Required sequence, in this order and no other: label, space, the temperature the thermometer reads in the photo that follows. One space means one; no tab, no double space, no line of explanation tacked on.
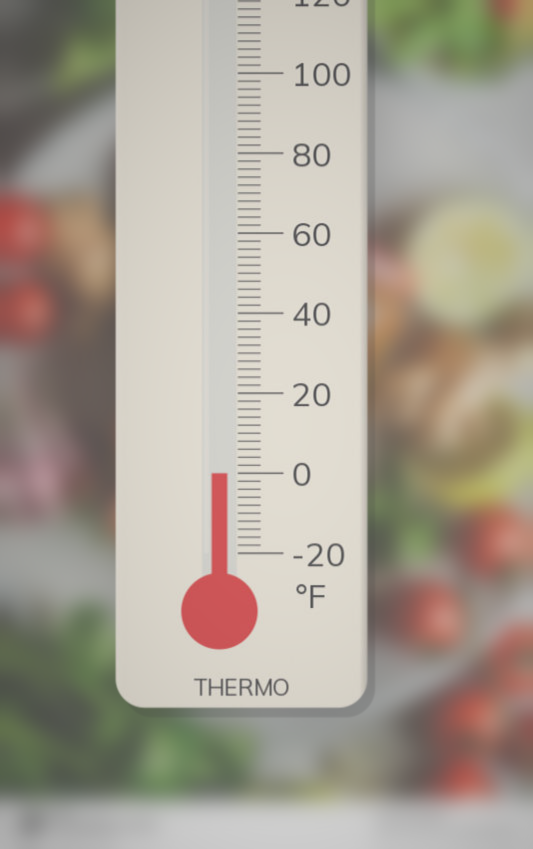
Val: 0 °F
